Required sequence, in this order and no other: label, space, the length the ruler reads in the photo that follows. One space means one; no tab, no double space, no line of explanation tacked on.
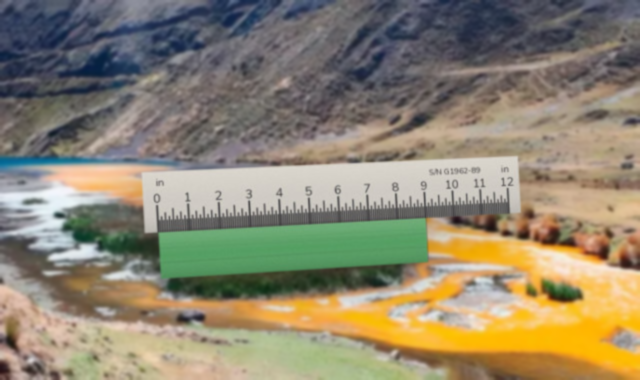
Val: 9 in
